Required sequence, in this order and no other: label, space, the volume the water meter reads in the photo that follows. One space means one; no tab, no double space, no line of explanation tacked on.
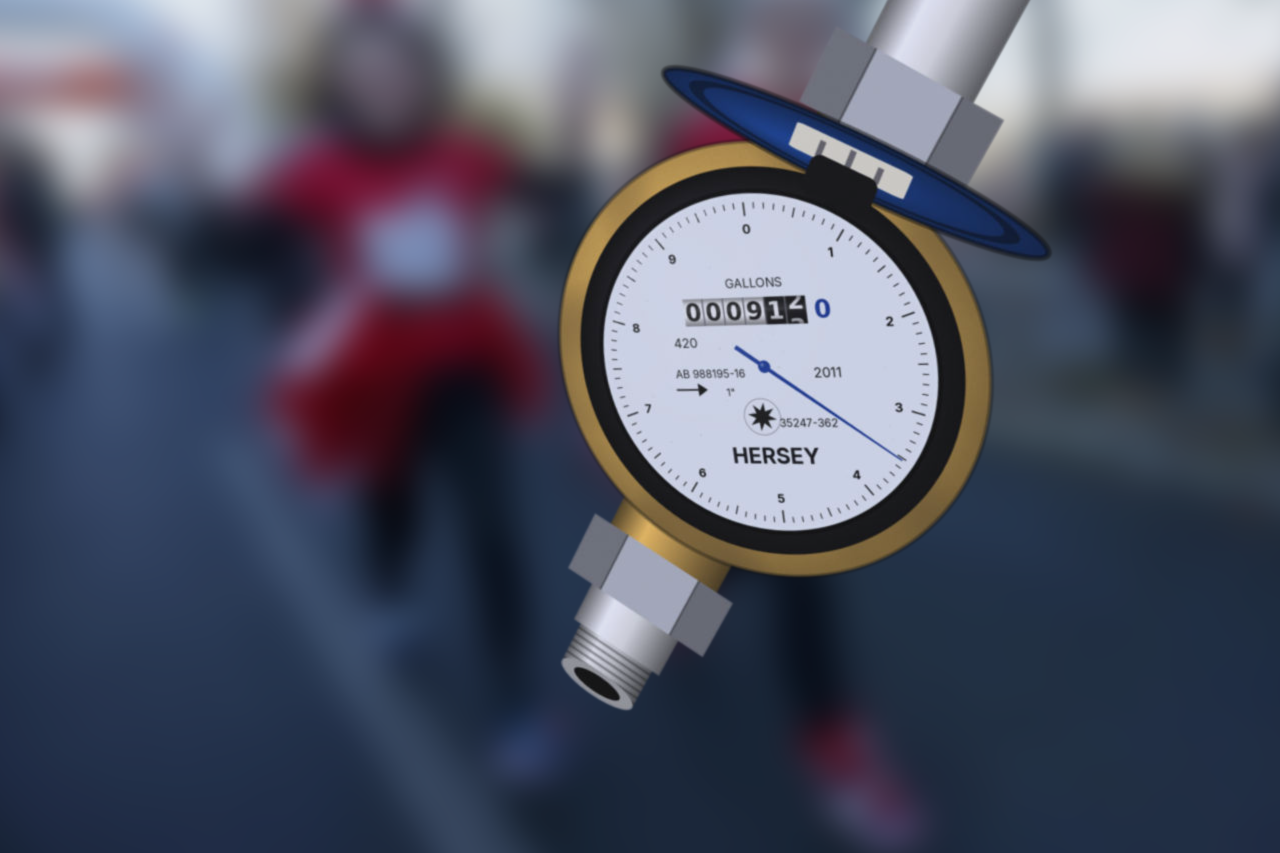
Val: 9123.5 gal
